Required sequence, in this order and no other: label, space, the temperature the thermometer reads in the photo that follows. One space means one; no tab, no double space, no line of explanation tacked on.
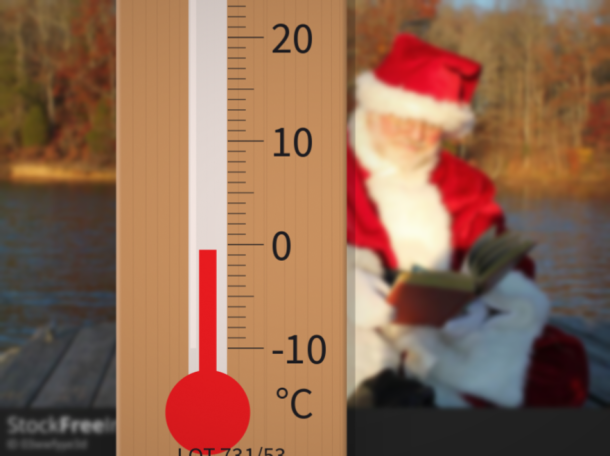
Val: -0.5 °C
